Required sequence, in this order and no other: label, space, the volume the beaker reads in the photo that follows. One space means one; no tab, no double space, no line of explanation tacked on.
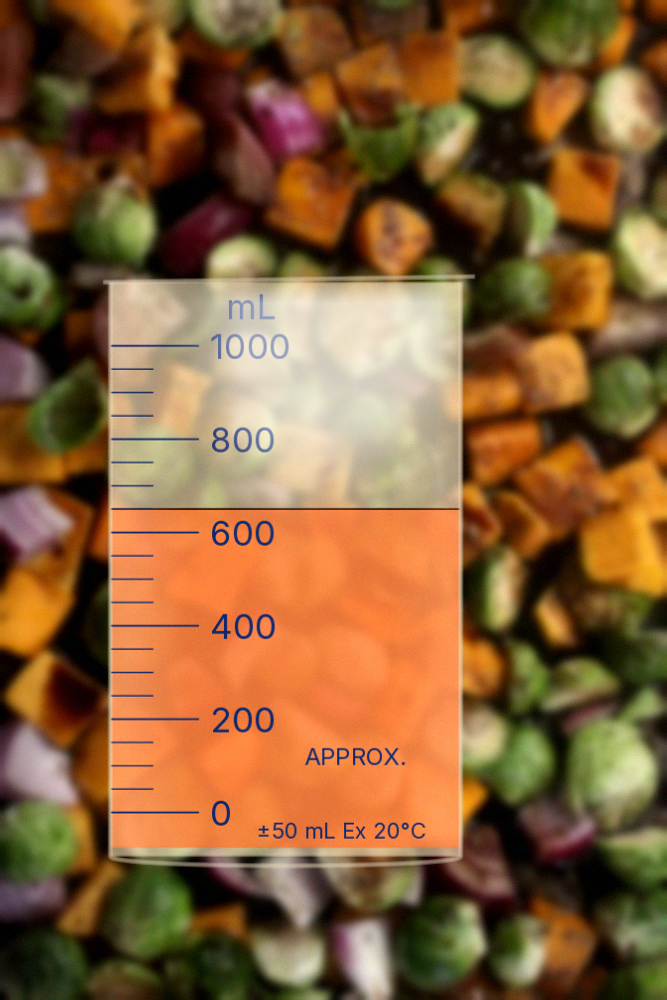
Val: 650 mL
